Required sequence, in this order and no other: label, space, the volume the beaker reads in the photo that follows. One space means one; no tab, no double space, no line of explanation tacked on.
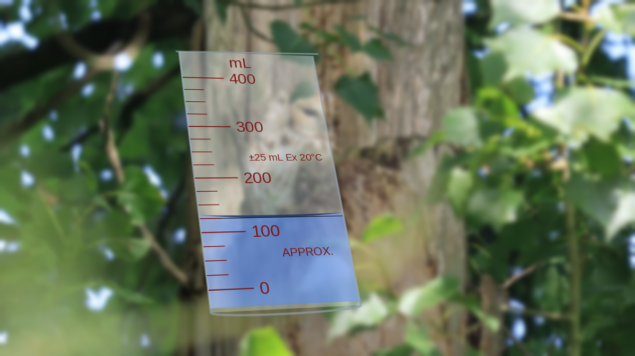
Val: 125 mL
